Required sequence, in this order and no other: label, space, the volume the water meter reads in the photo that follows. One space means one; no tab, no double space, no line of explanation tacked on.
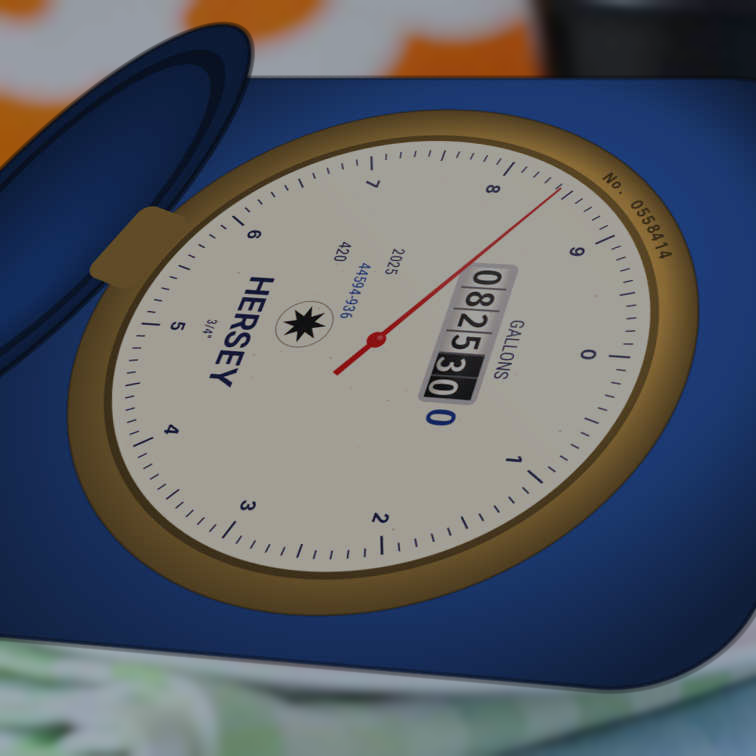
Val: 825298.4 gal
